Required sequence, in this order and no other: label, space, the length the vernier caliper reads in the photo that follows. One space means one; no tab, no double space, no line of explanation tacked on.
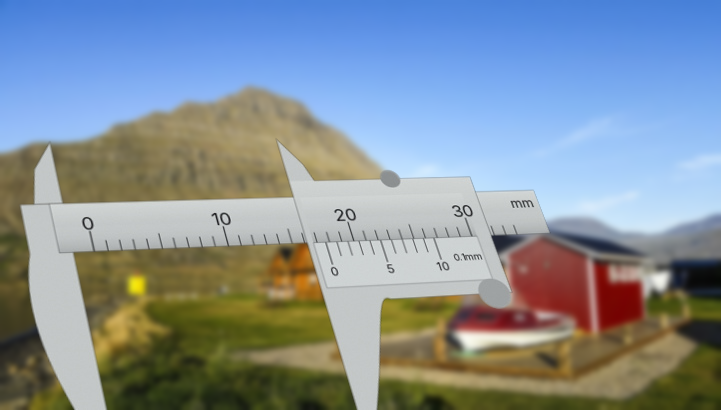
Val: 17.7 mm
